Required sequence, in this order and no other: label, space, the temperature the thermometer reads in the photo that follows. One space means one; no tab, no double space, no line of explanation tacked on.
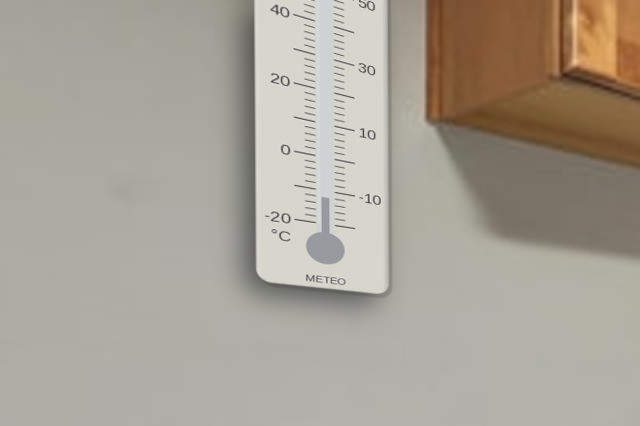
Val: -12 °C
